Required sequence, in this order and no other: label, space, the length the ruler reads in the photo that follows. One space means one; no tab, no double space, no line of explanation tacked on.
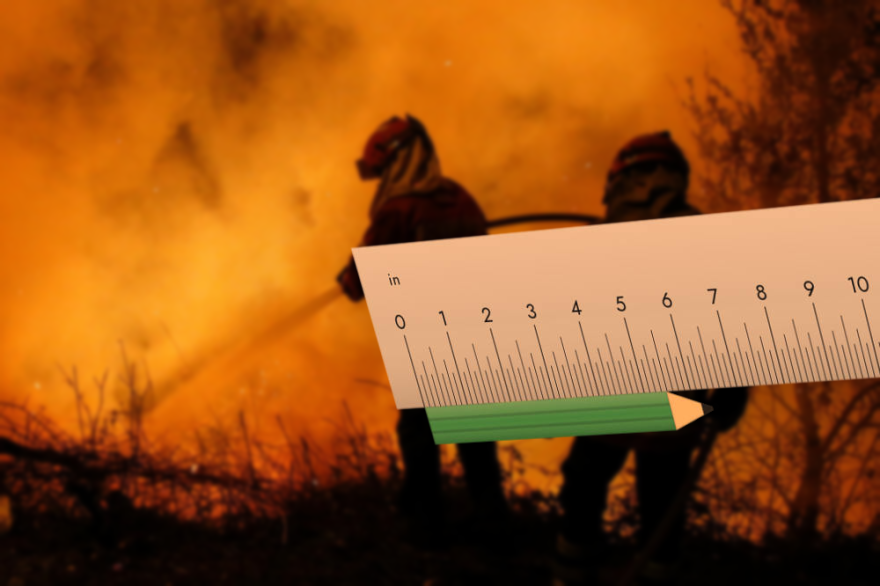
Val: 6.375 in
